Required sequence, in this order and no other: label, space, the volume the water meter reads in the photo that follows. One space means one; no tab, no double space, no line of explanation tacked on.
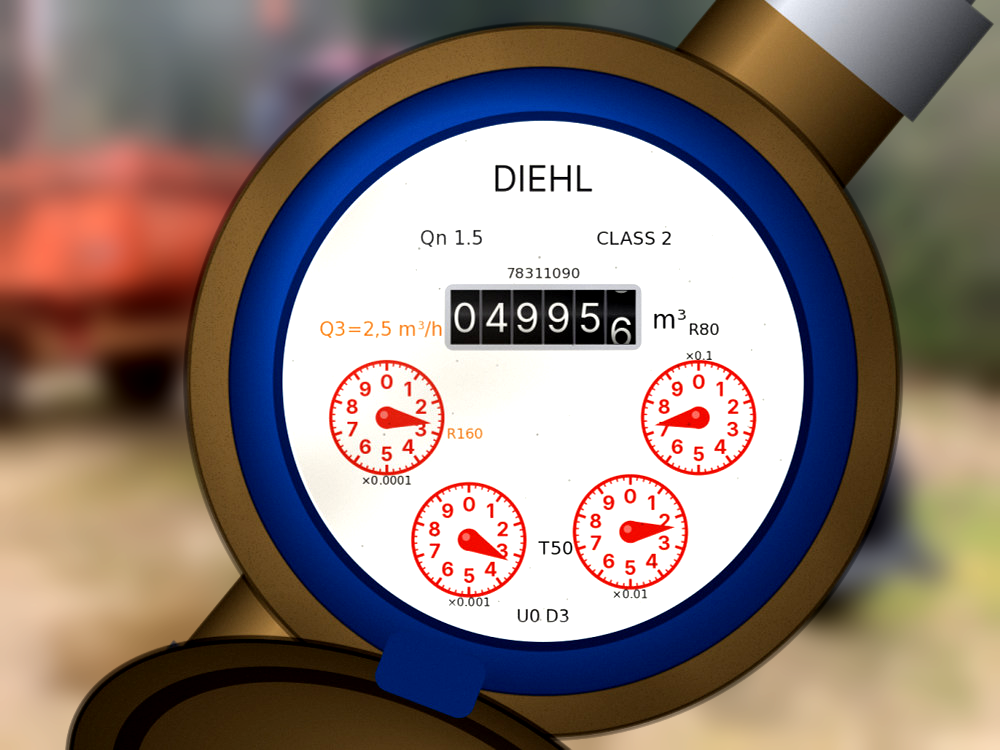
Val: 49955.7232 m³
